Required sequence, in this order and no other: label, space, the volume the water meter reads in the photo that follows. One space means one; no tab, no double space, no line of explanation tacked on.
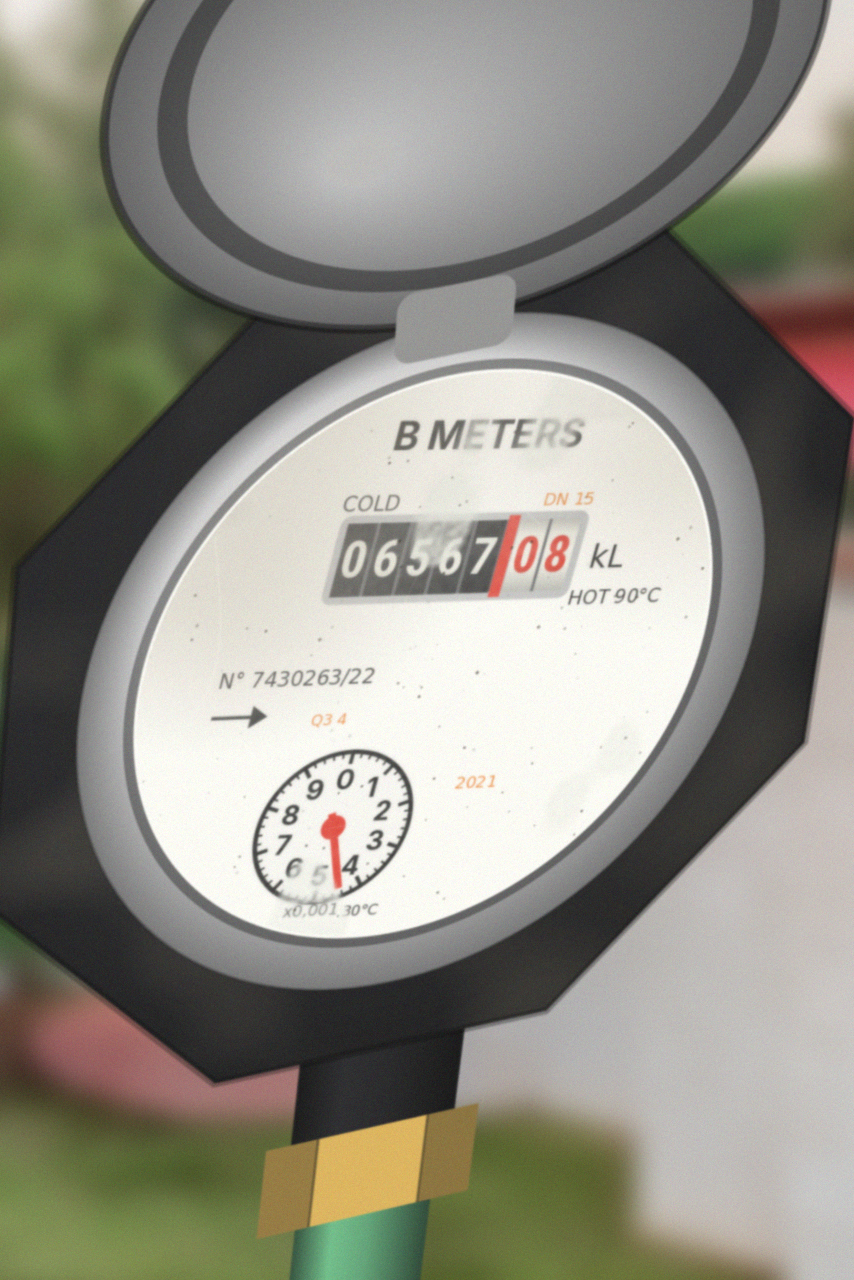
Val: 6567.084 kL
